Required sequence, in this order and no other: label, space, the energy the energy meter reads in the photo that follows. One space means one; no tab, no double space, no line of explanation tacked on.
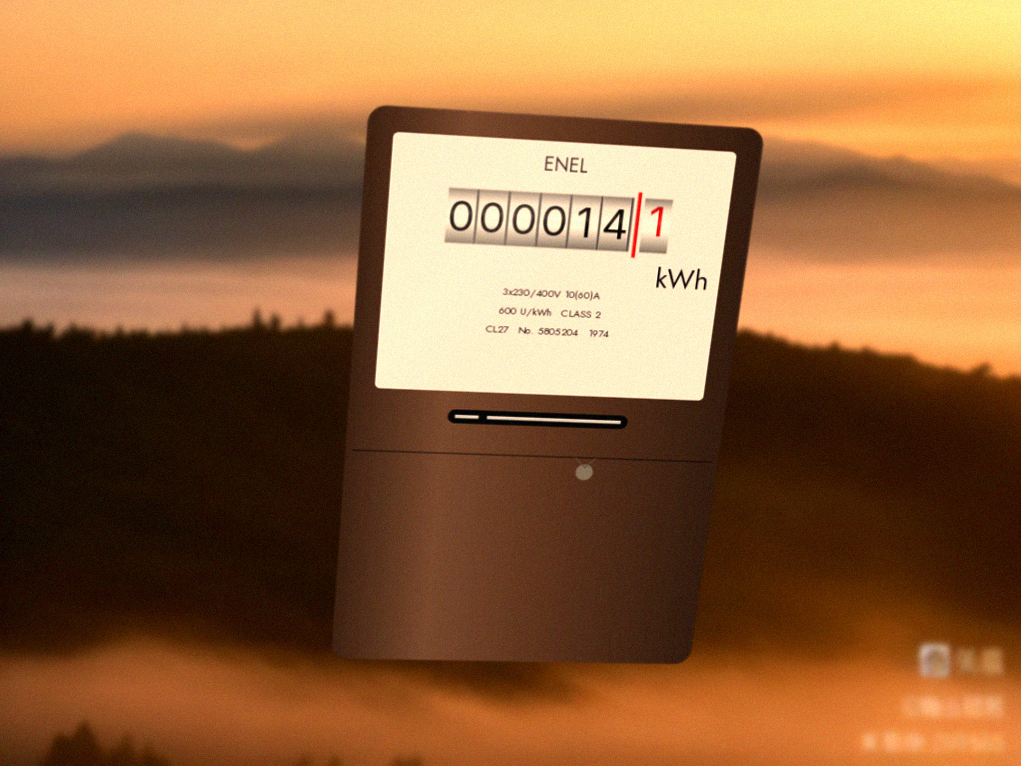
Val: 14.1 kWh
